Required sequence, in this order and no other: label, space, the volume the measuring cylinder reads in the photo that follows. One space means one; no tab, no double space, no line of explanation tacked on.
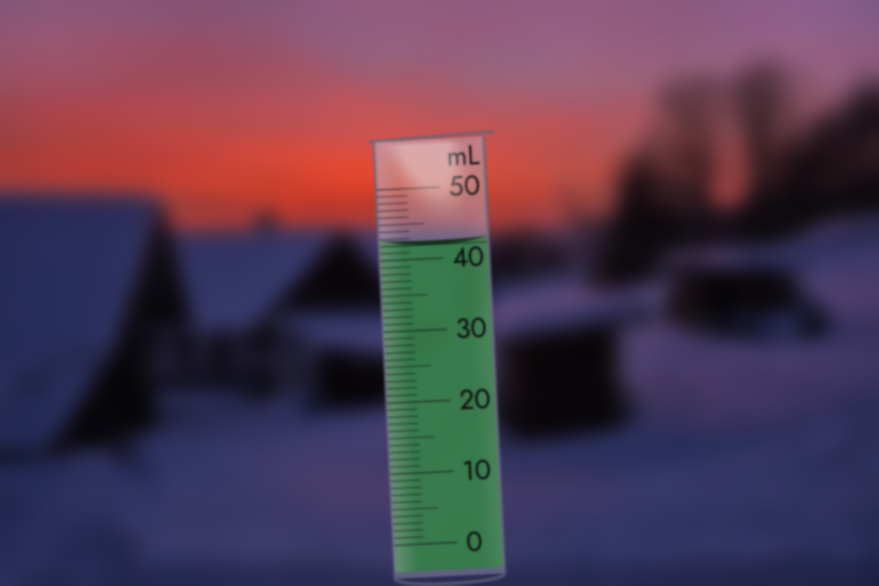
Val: 42 mL
